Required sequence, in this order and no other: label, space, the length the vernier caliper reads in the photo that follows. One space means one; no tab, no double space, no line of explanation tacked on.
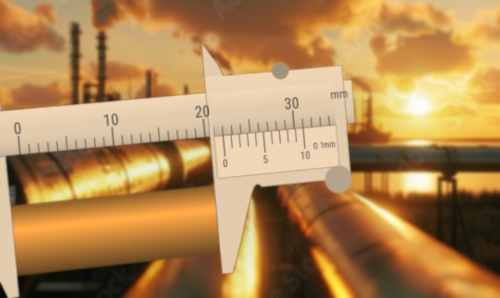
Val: 22.0 mm
